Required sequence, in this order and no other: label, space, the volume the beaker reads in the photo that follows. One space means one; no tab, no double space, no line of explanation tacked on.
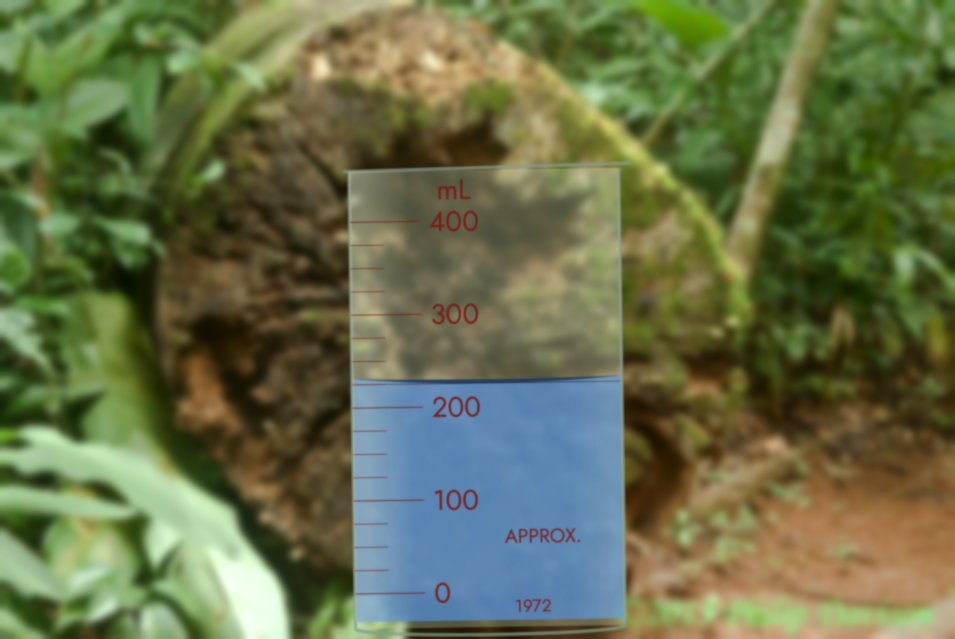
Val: 225 mL
